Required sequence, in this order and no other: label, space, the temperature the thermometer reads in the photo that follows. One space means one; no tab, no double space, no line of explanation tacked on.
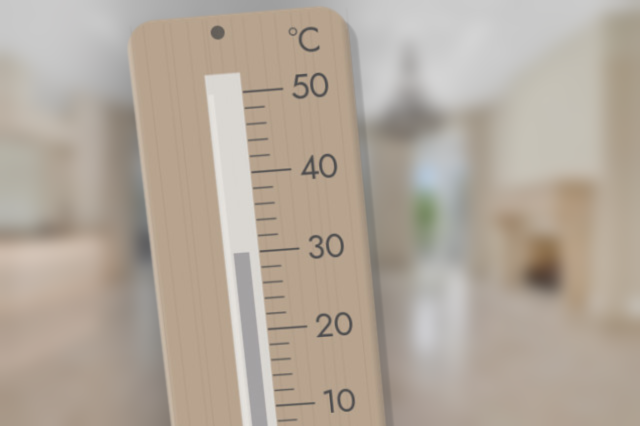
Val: 30 °C
